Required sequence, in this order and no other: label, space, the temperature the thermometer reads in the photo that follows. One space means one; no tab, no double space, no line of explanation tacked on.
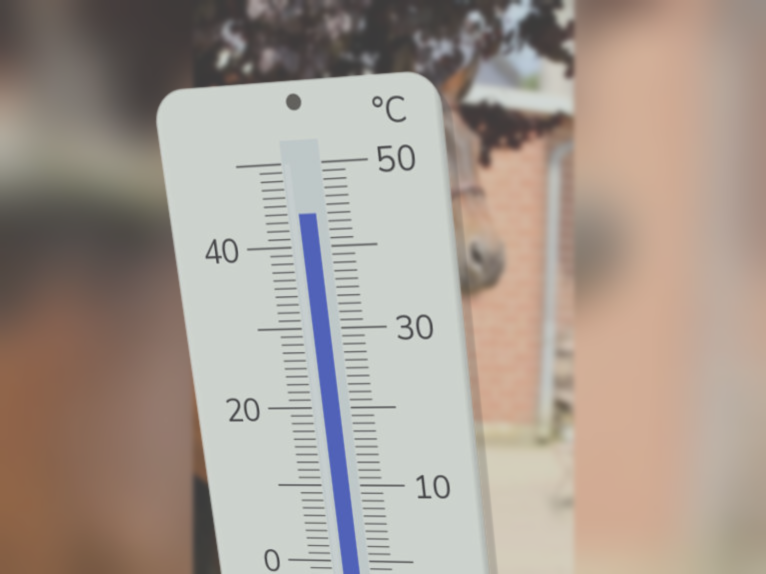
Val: 44 °C
